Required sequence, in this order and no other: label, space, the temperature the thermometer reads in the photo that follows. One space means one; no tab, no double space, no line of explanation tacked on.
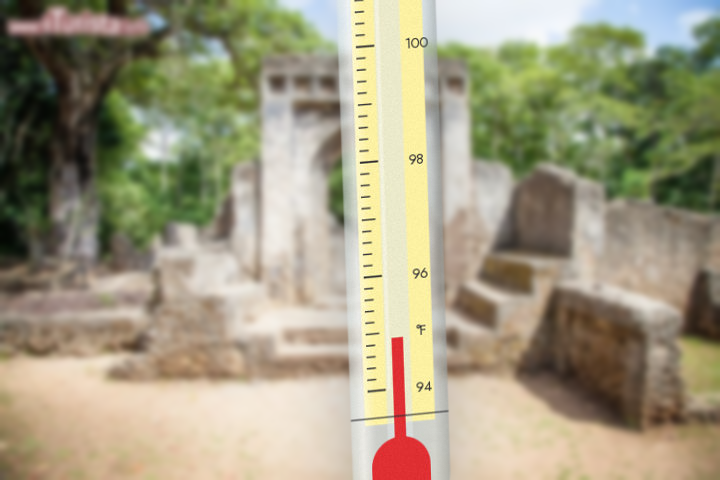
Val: 94.9 °F
